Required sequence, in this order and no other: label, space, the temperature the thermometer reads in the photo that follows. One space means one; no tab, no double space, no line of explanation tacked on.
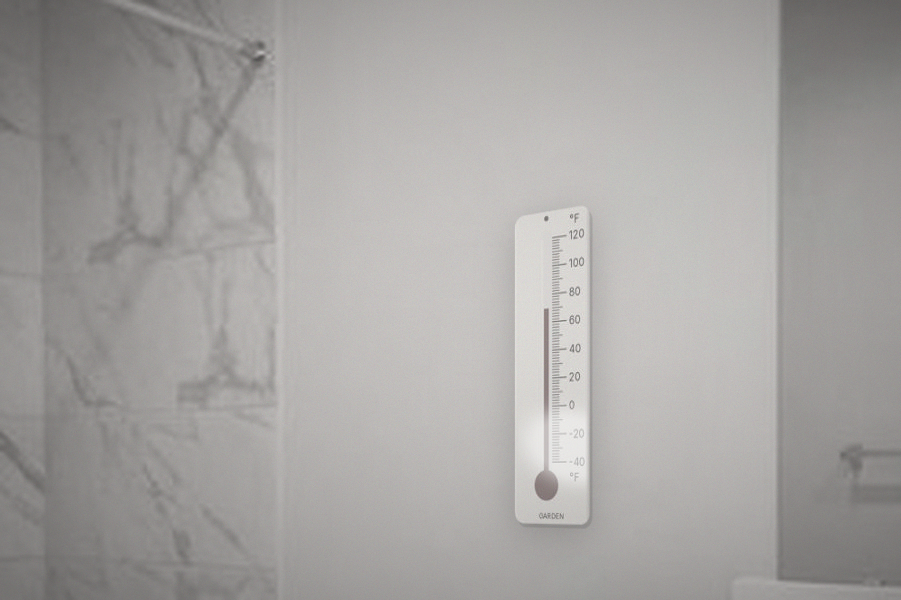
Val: 70 °F
